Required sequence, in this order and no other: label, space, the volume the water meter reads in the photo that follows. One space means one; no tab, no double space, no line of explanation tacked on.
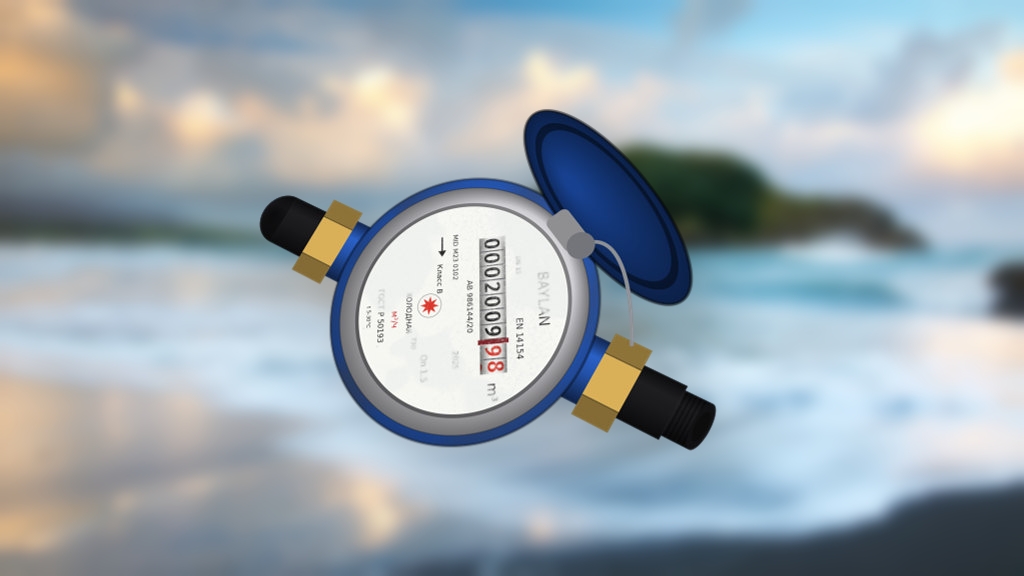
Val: 2009.98 m³
